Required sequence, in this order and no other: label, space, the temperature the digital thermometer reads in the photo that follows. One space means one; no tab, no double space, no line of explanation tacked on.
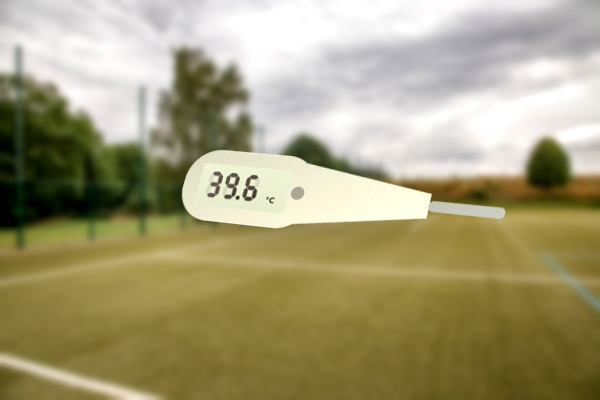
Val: 39.6 °C
